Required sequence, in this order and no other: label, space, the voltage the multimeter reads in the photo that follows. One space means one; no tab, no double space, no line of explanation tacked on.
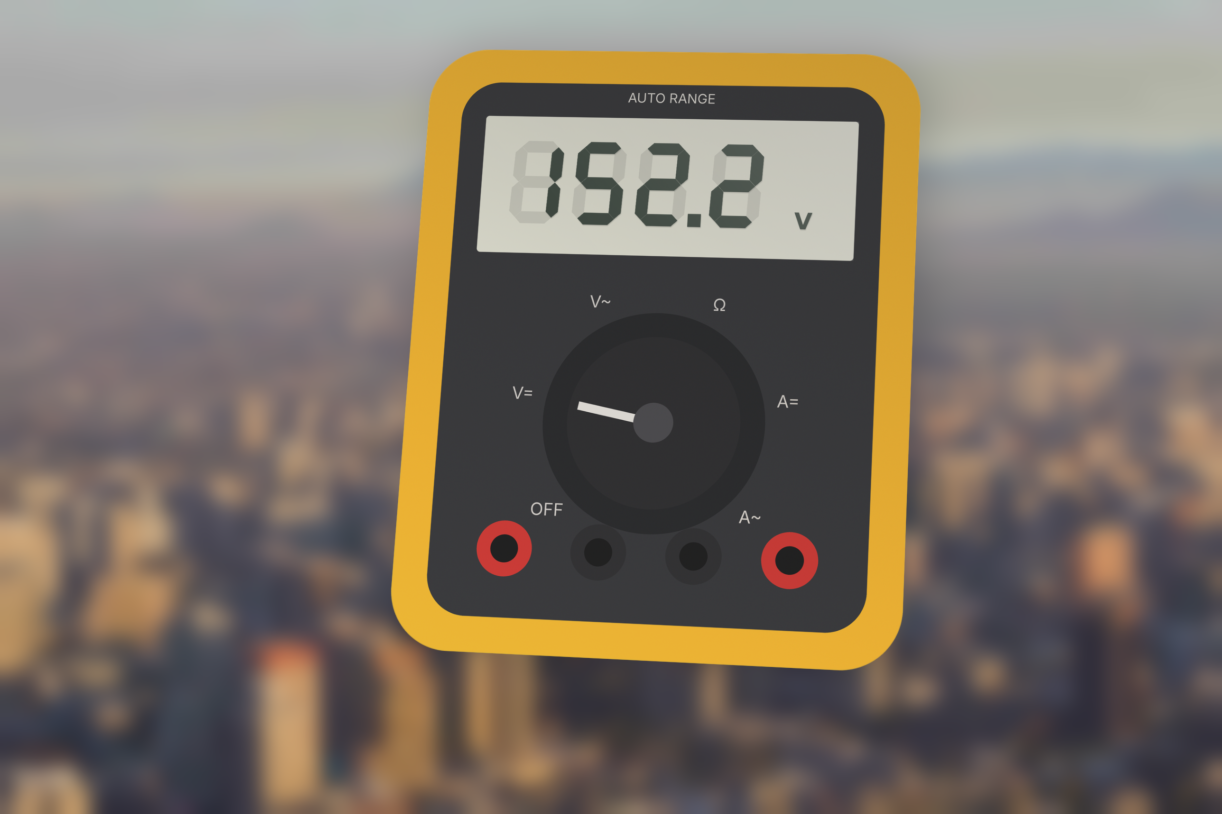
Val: 152.2 V
